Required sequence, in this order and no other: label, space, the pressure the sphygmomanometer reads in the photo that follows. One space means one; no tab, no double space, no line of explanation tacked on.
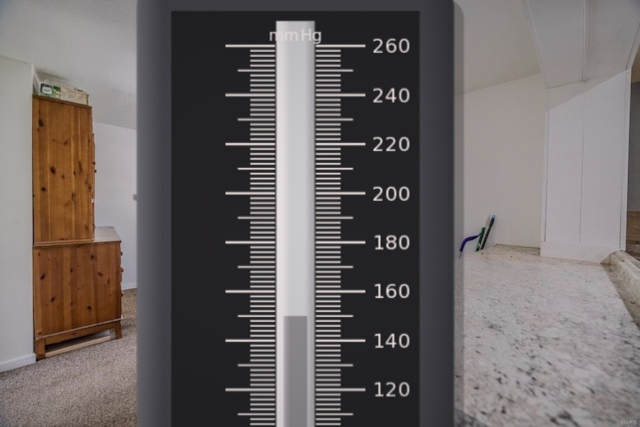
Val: 150 mmHg
